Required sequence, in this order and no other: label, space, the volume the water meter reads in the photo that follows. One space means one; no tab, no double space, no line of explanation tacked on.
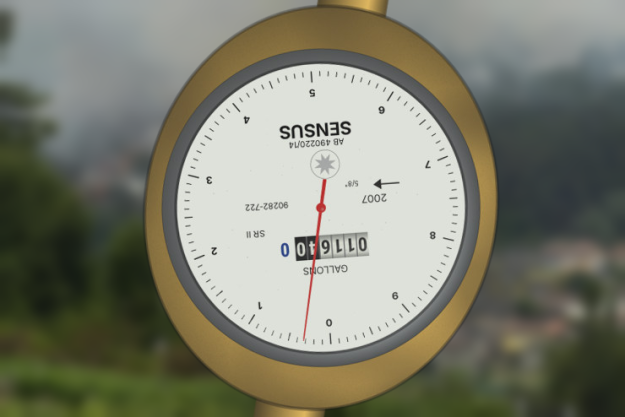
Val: 116400.3 gal
